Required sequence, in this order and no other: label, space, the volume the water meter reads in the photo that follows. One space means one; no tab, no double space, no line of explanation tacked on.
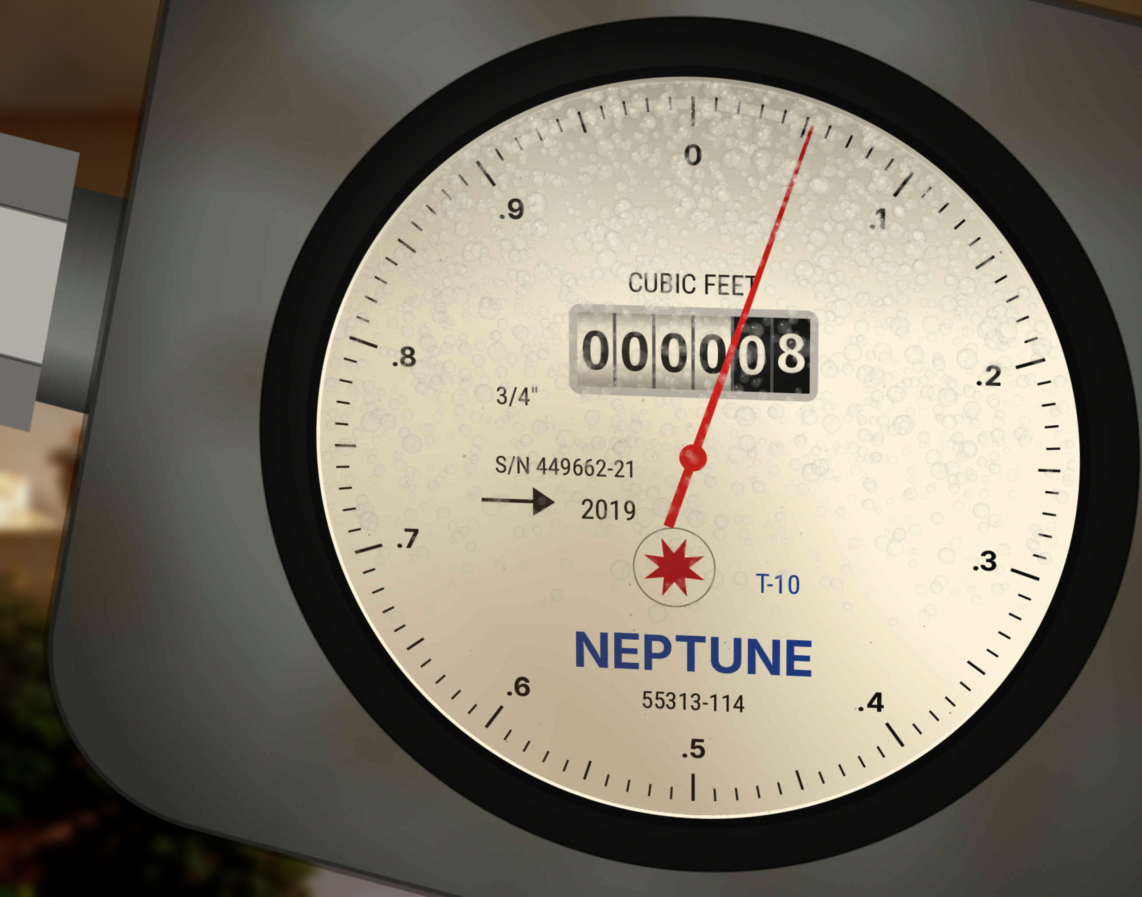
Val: 8.05 ft³
